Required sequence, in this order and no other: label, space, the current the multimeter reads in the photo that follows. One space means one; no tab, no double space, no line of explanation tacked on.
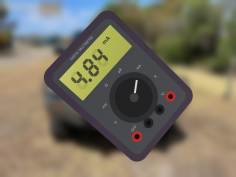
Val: 4.84 mA
